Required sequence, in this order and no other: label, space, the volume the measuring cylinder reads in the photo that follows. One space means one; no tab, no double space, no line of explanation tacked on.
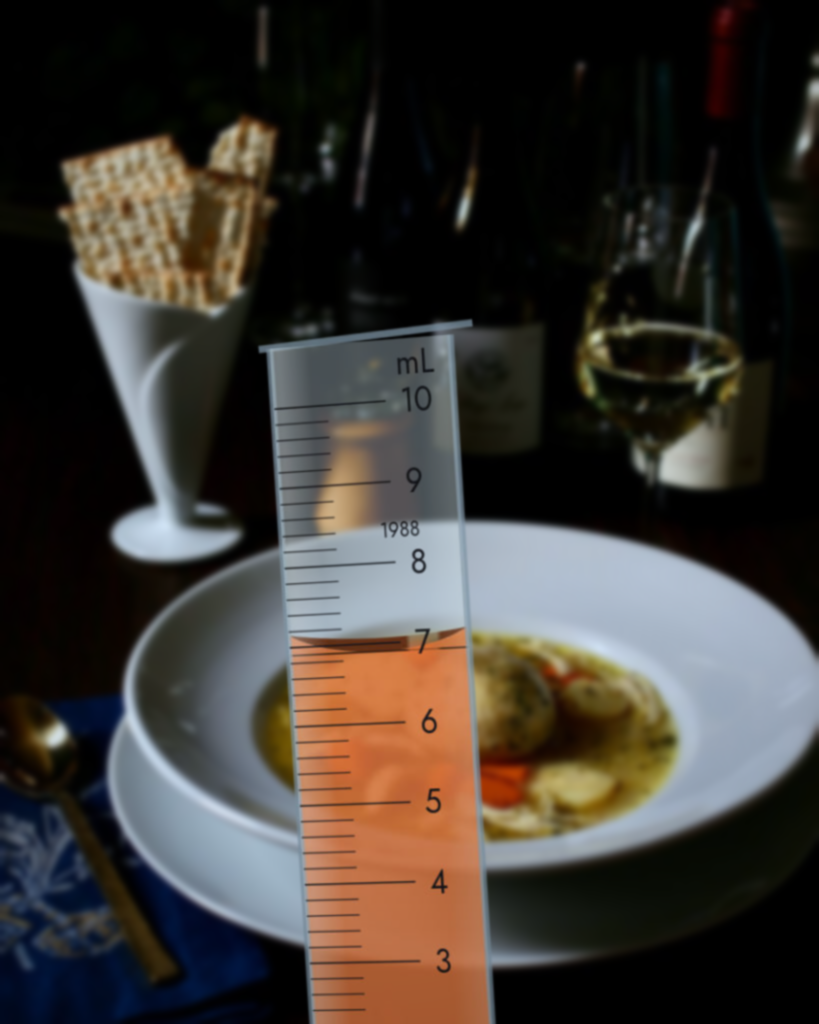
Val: 6.9 mL
